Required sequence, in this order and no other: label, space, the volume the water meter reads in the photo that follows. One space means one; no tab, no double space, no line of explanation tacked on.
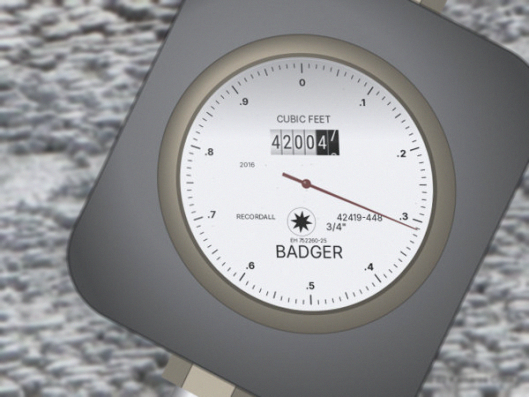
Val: 420047.31 ft³
